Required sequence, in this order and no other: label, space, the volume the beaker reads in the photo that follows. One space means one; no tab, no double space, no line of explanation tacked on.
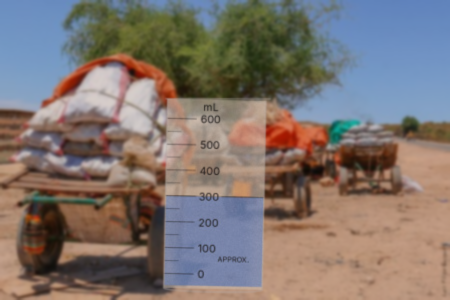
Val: 300 mL
